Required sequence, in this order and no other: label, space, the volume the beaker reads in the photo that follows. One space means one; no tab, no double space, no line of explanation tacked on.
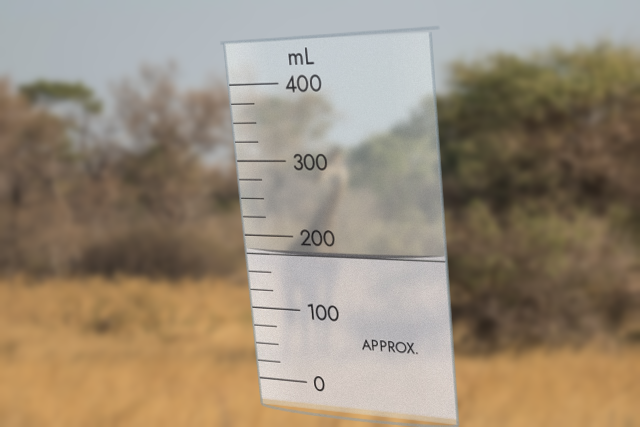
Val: 175 mL
